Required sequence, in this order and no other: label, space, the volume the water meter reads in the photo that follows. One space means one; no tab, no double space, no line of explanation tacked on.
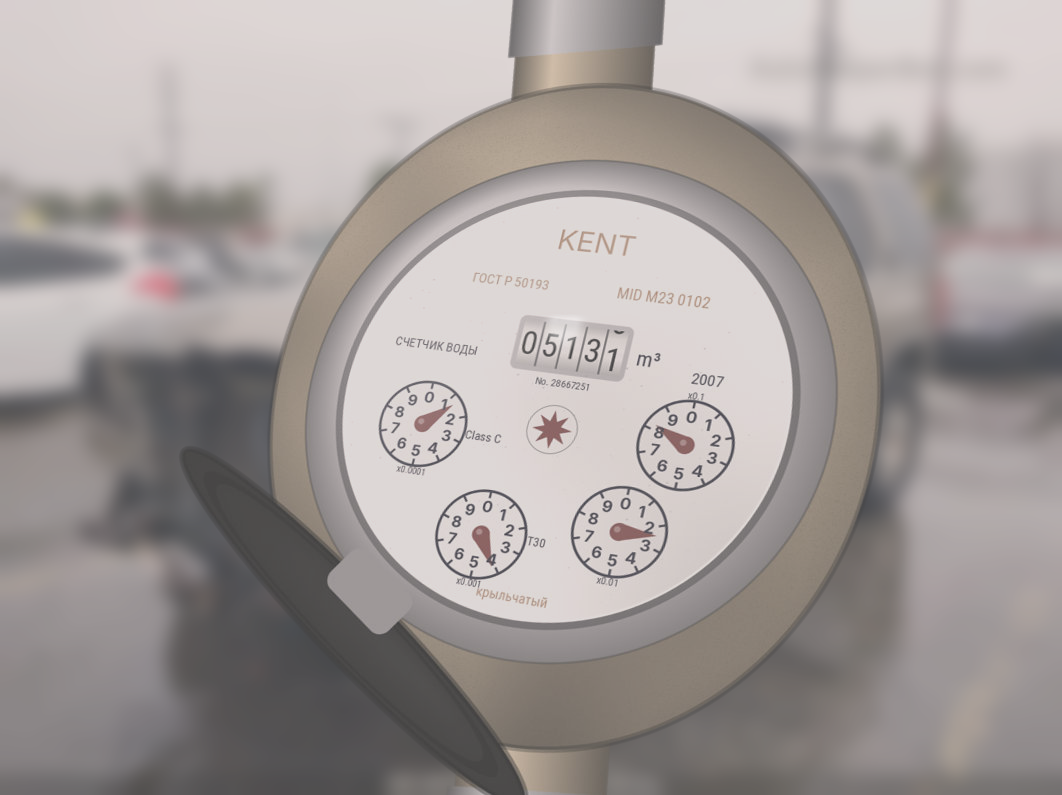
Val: 5130.8241 m³
